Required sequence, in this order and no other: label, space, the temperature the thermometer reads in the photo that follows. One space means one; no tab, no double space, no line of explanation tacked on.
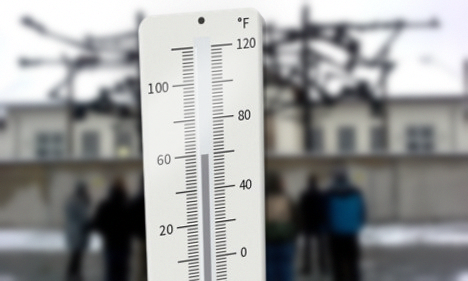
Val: 60 °F
